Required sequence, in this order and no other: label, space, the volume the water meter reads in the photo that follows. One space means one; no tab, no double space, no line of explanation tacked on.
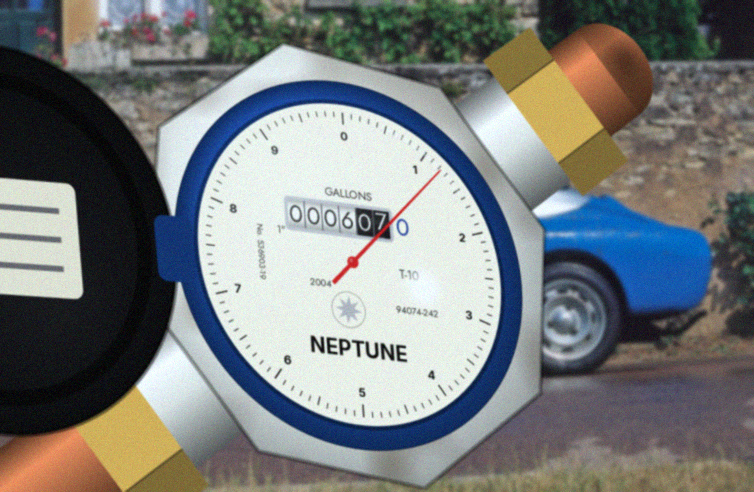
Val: 6071.2 gal
